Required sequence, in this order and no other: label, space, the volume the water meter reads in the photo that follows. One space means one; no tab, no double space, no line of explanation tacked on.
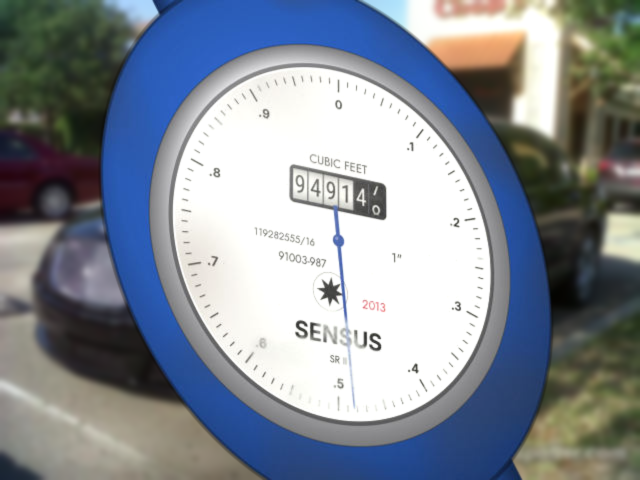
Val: 949147.48 ft³
